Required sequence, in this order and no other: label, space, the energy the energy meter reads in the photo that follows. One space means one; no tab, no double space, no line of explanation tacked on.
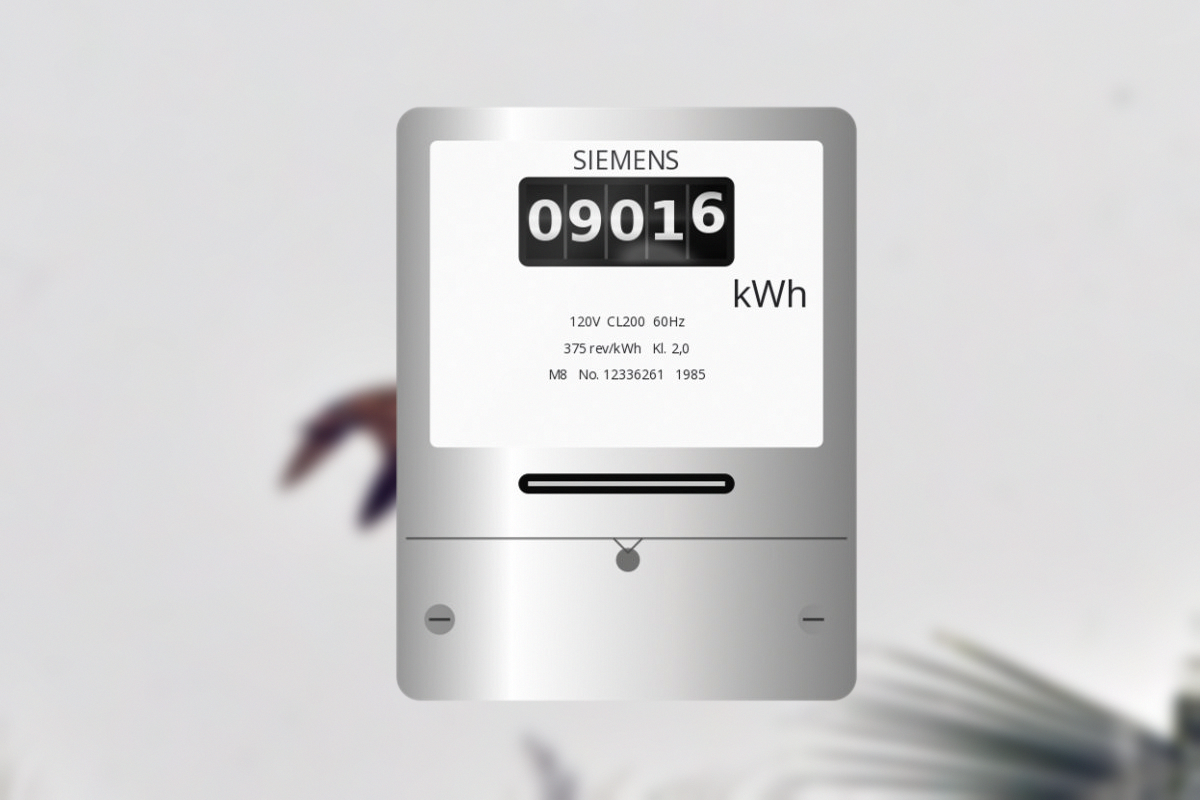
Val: 9016 kWh
